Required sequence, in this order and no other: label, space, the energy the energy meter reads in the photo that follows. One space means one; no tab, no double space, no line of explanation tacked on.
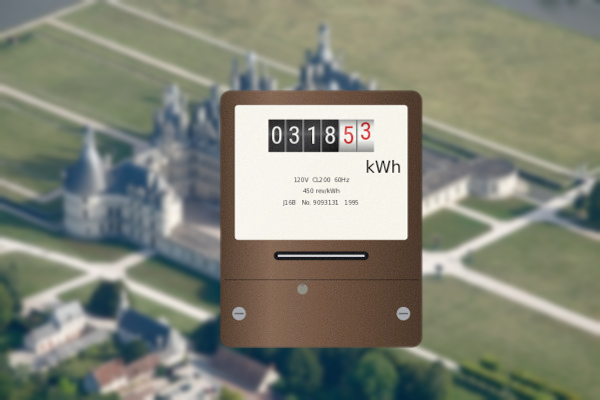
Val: 318.53 kWh
